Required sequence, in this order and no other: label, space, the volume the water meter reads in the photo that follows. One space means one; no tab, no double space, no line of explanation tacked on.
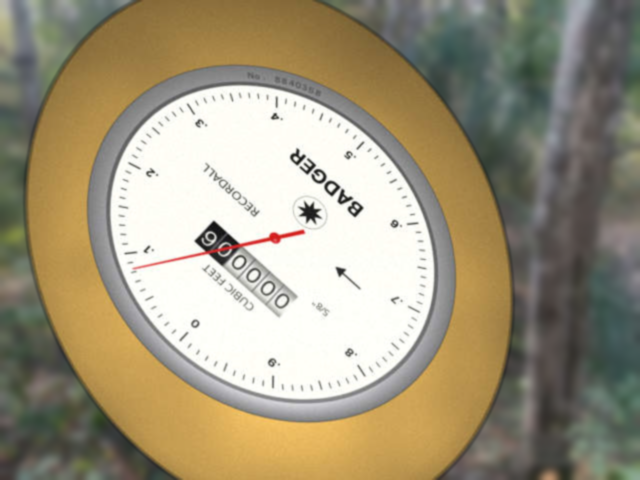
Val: 6.08 ft³
